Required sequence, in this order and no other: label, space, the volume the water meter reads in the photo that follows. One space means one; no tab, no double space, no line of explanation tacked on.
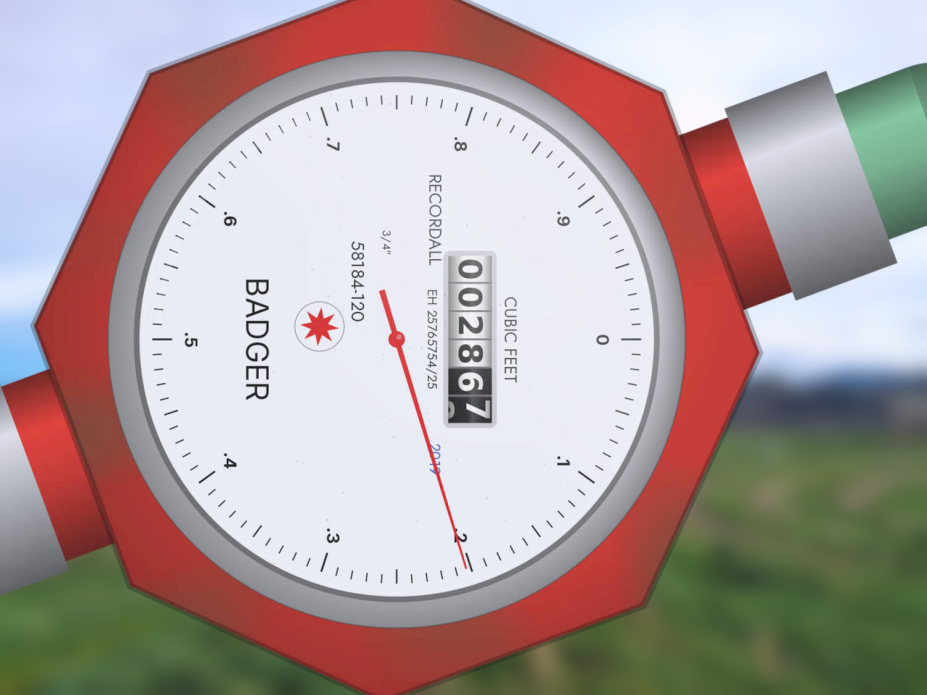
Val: 2867.20 ft³
